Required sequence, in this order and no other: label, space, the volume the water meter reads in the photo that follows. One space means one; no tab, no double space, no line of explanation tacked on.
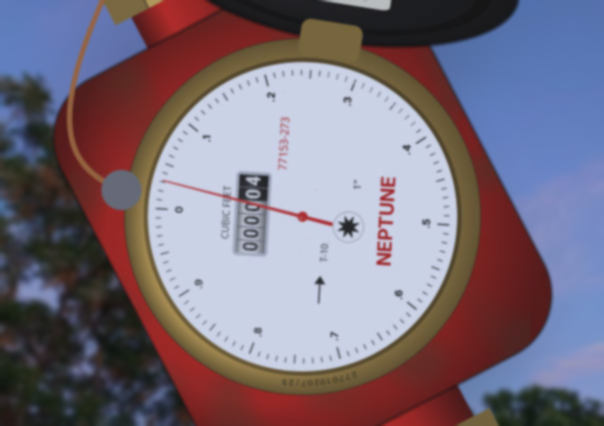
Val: 4.03 ft³
